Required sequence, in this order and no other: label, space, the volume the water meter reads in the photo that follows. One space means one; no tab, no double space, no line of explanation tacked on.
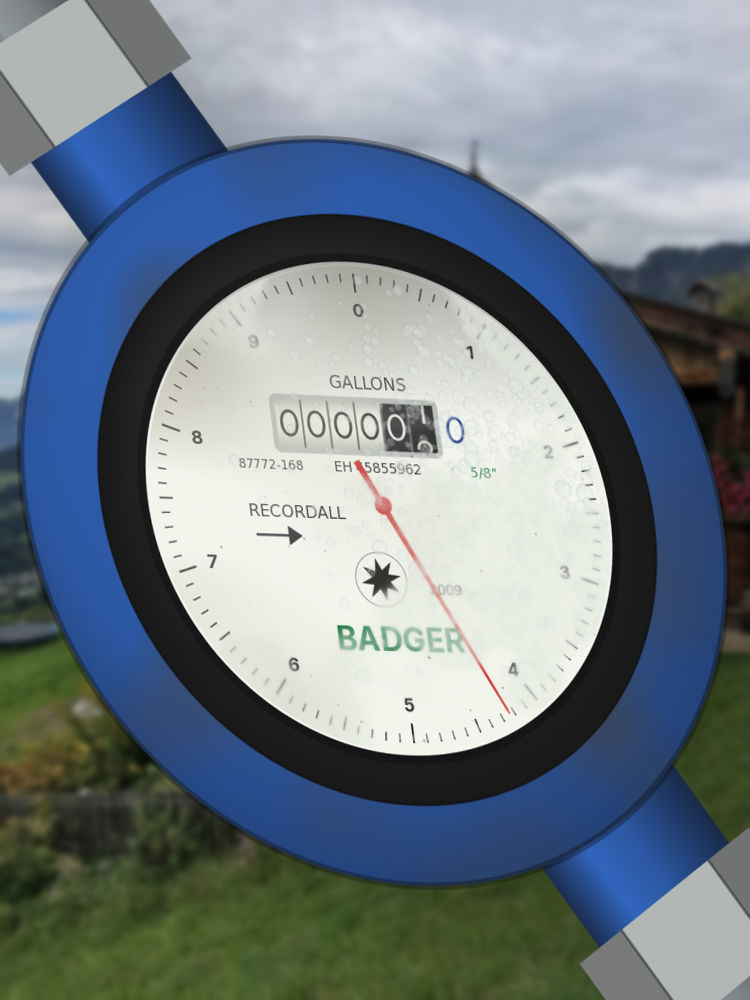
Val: 14.2 gal
